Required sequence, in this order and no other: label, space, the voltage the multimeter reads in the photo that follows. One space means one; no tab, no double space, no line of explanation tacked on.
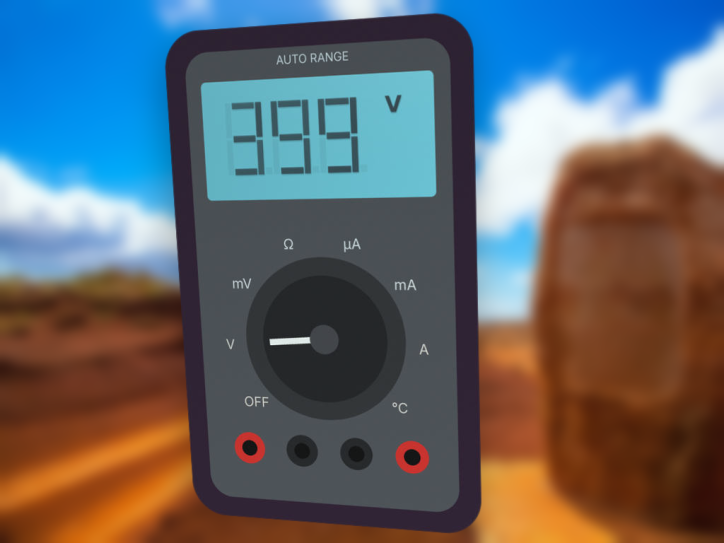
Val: 399 V
